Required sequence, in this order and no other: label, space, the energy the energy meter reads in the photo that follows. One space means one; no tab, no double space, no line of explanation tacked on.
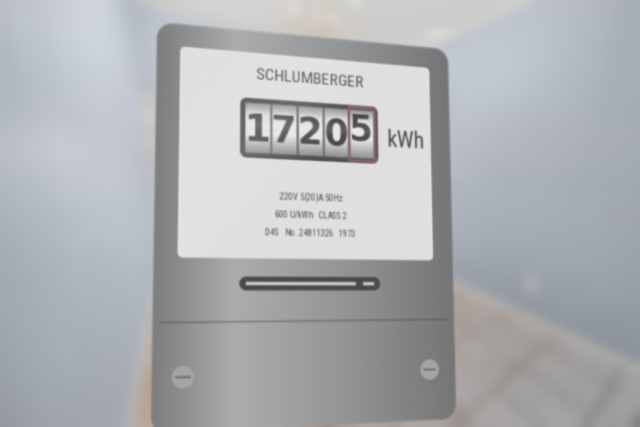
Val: 1720.5 kWh
